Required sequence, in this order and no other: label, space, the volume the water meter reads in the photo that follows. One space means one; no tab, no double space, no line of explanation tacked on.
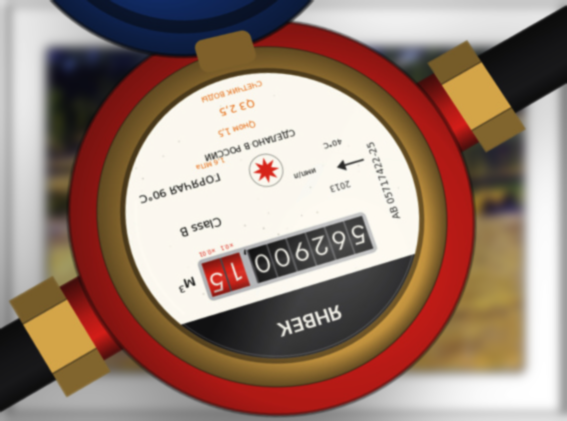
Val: 562900.15 m³
